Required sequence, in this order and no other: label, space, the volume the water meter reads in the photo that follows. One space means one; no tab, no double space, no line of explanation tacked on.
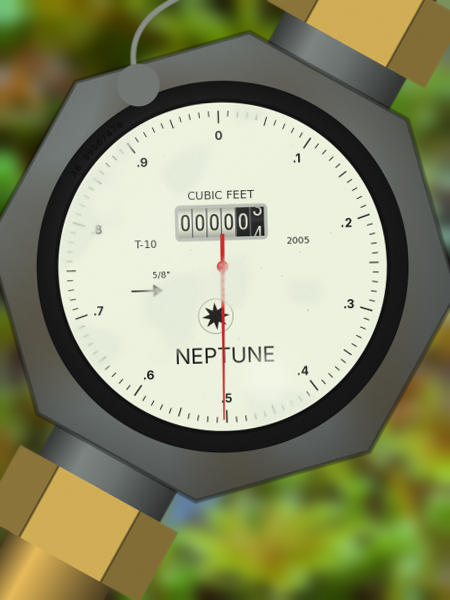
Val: 3.50 ft³
